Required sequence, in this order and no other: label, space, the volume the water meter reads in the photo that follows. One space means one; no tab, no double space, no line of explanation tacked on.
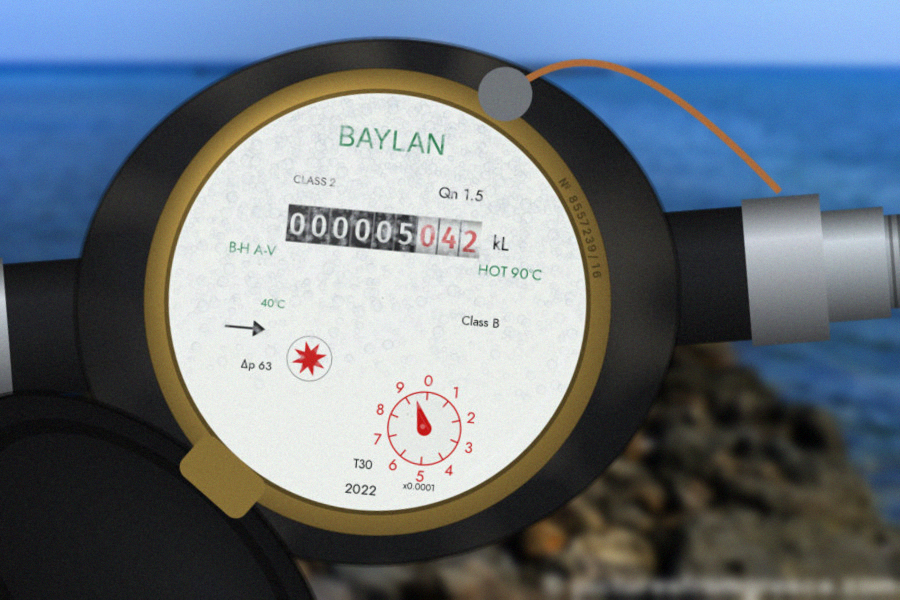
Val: 5.0419 kL
